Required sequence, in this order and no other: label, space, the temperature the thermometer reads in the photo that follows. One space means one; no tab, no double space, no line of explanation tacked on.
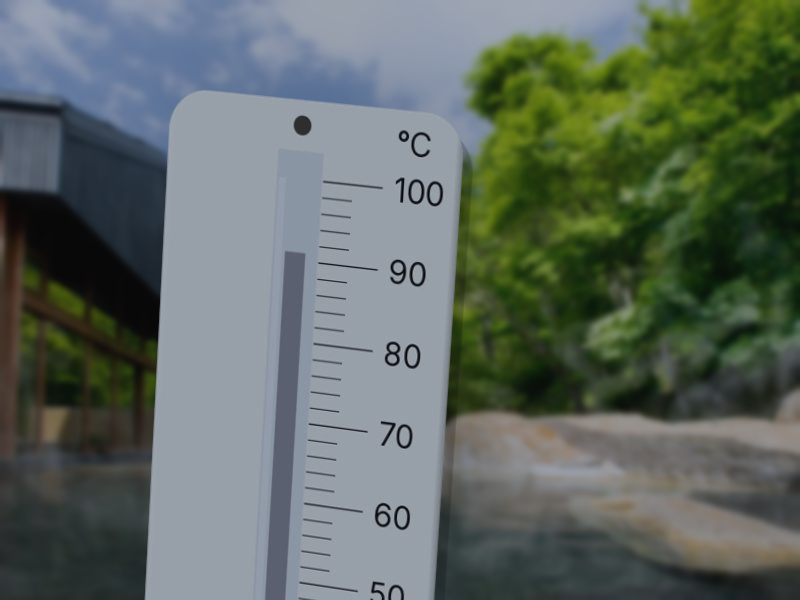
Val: 91 °C
